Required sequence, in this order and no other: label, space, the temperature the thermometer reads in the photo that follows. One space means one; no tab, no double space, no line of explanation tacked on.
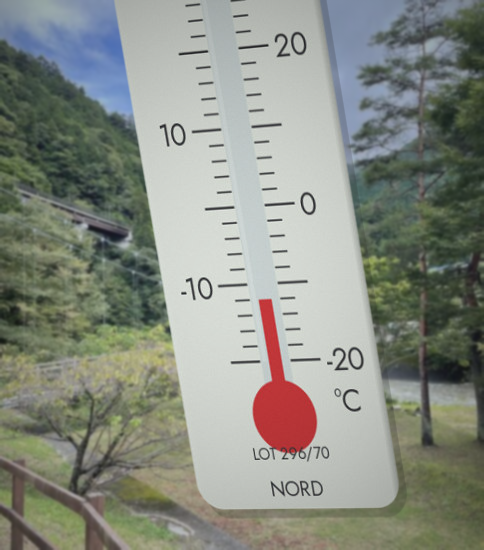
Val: -12 °C
